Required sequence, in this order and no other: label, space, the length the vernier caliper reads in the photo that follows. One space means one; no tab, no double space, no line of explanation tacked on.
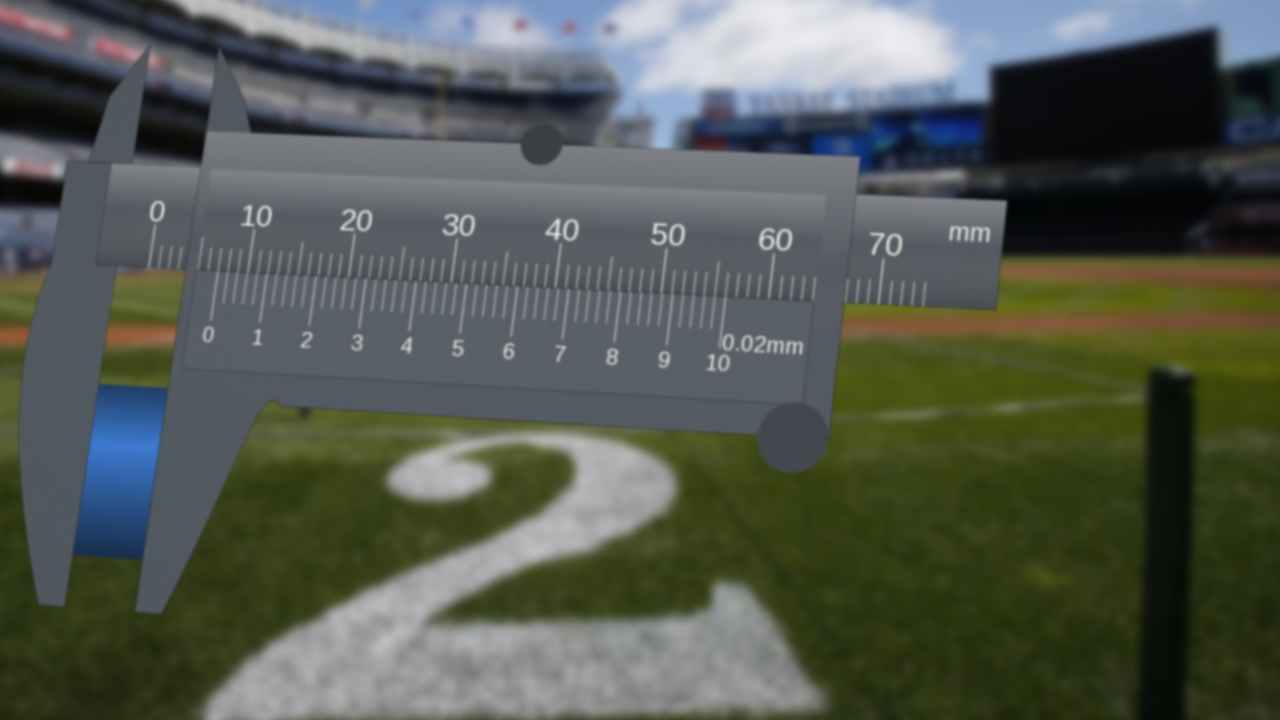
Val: 7.0 mm
